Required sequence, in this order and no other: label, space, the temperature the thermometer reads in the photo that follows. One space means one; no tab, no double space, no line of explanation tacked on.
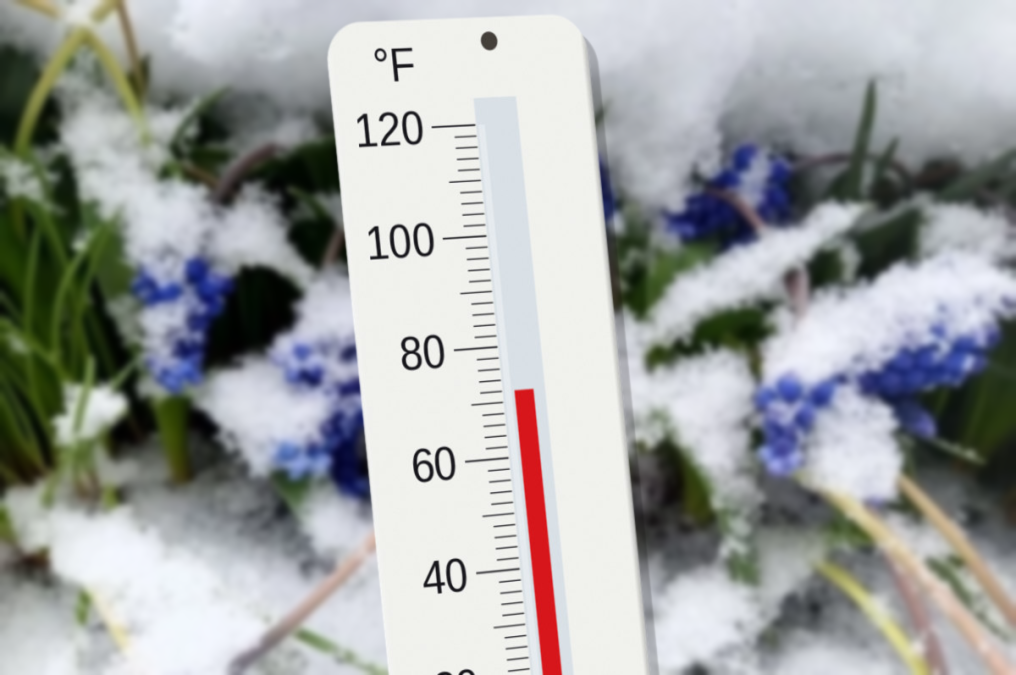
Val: 72 °F
